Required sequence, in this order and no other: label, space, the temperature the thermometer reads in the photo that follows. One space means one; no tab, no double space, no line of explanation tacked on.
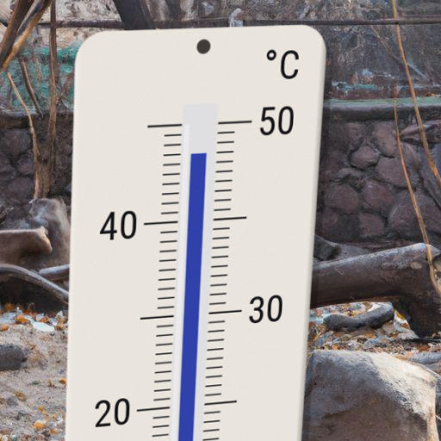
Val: 47 °C
